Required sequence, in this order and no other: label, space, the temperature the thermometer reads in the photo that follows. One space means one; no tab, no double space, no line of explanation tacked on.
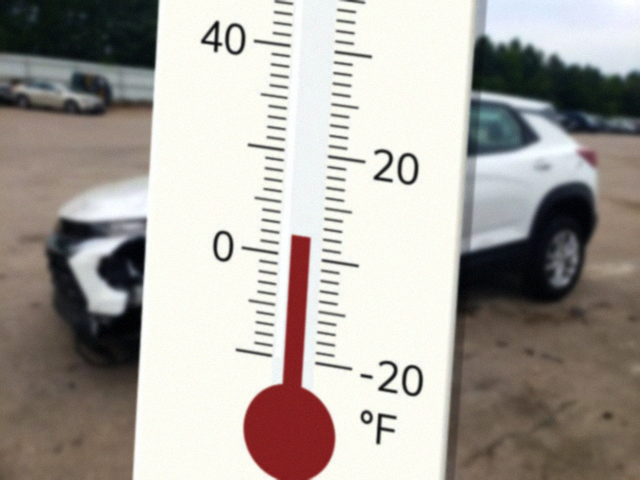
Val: 4 °F
